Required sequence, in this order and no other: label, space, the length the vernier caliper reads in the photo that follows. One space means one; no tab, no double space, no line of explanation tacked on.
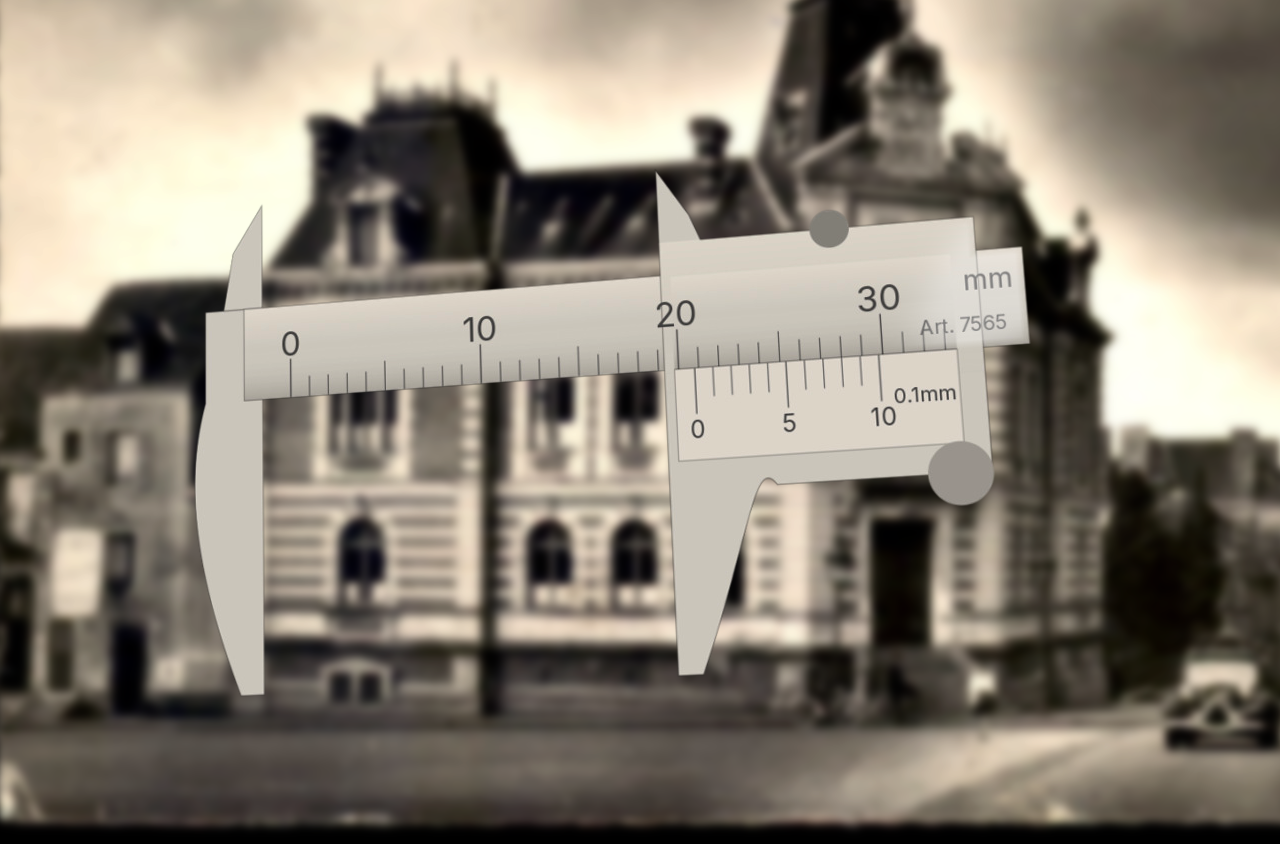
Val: 20.8 mm
